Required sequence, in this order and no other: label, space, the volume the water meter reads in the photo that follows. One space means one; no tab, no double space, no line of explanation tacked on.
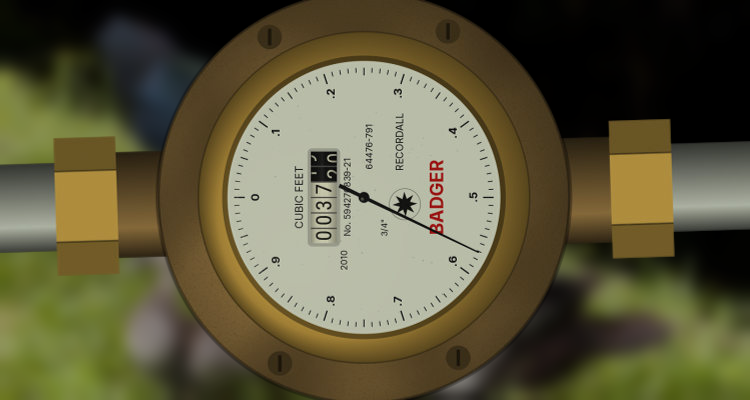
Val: 3719.57 ft³
